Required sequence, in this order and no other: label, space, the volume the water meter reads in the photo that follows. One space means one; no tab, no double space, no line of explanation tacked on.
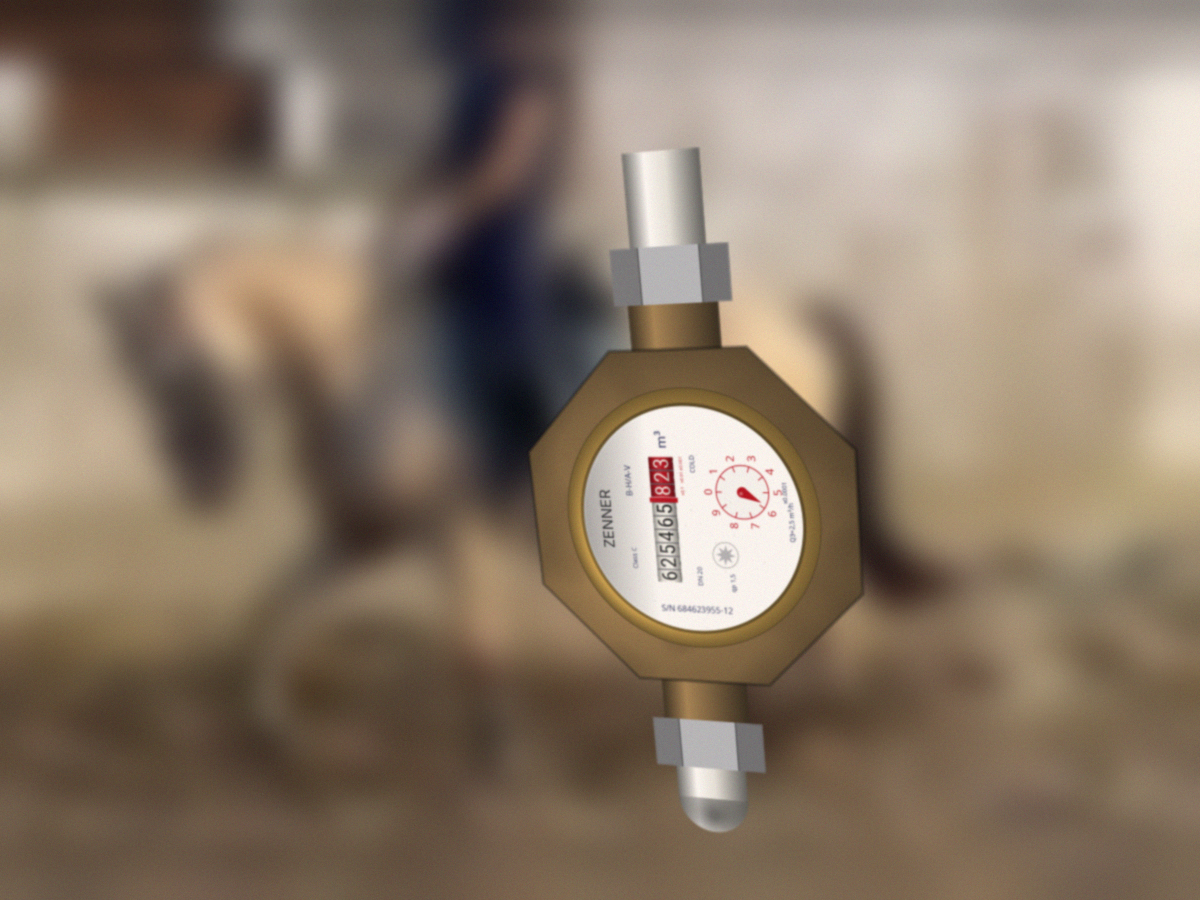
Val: 625465.8235 m³
